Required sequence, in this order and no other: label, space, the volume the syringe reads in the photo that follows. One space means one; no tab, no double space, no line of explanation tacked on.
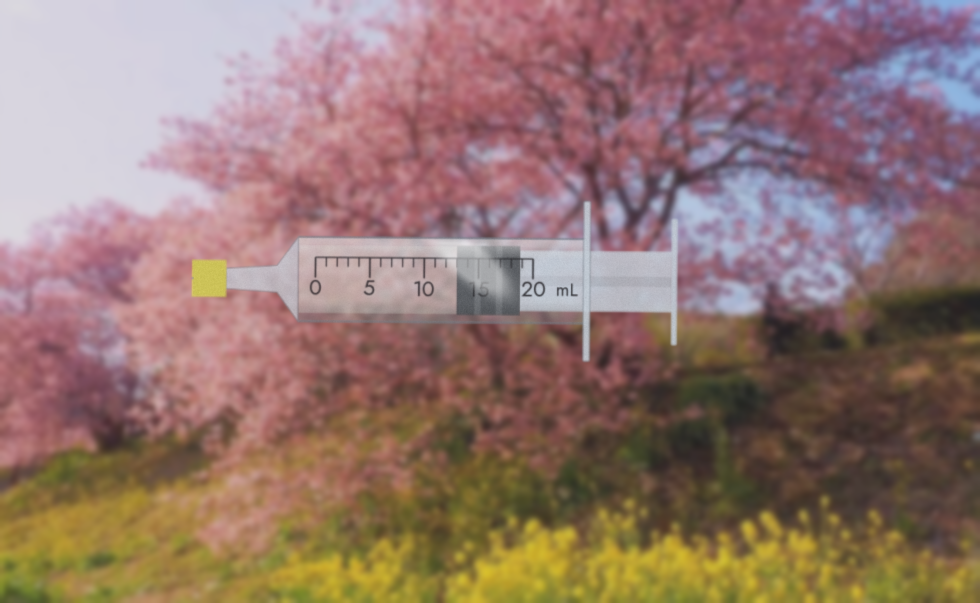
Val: 13 mL
